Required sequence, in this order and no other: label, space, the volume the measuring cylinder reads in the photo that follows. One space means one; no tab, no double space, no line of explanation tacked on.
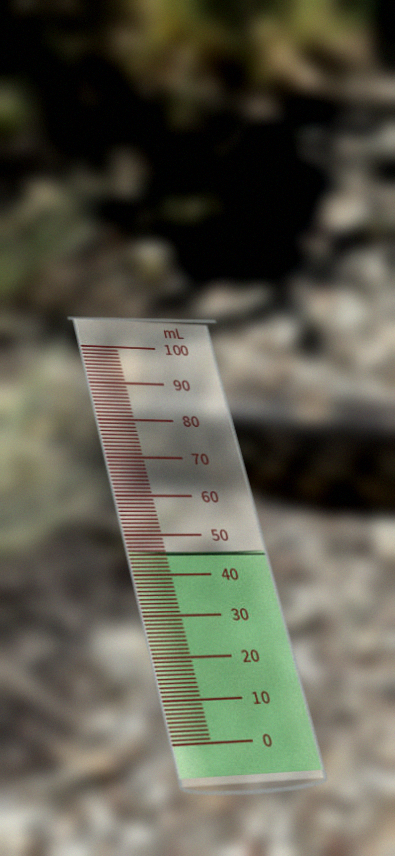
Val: 45 mL
